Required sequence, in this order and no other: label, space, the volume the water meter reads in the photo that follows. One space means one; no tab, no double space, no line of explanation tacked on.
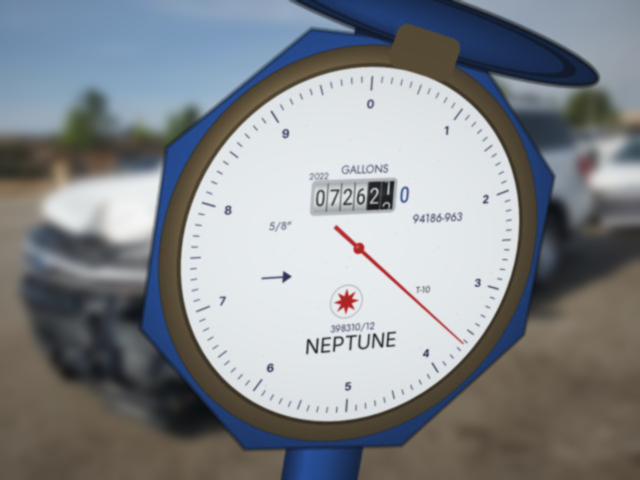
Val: 726213.6 gal
